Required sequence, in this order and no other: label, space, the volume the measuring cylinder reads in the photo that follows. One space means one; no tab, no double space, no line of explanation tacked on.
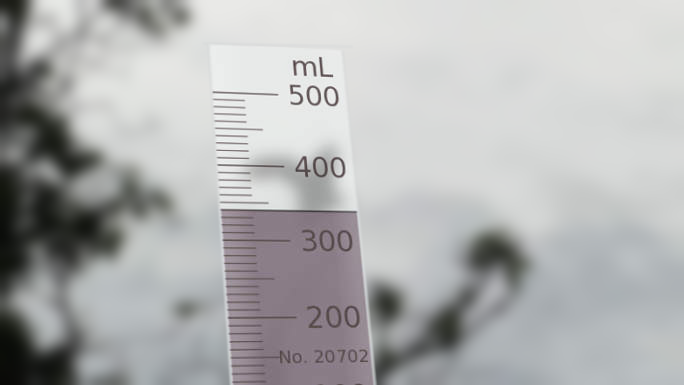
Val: 340 mL
